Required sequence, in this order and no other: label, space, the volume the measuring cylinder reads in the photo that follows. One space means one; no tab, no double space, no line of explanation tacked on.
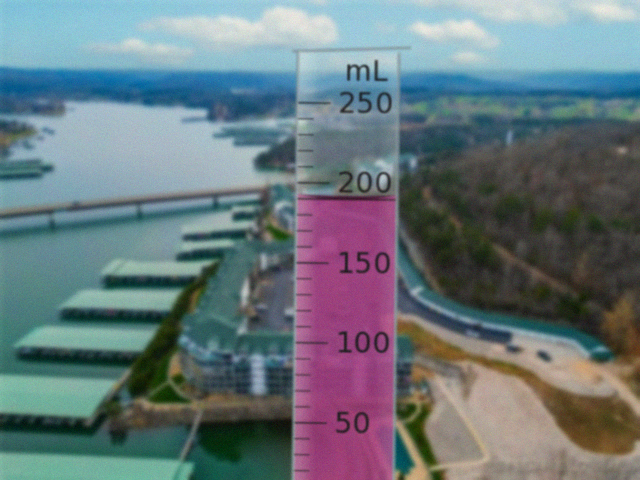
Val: 190 mL
